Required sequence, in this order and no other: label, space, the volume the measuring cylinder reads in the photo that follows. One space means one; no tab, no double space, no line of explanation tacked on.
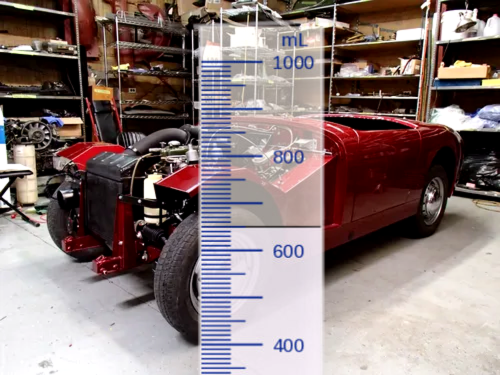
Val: 650 mL
